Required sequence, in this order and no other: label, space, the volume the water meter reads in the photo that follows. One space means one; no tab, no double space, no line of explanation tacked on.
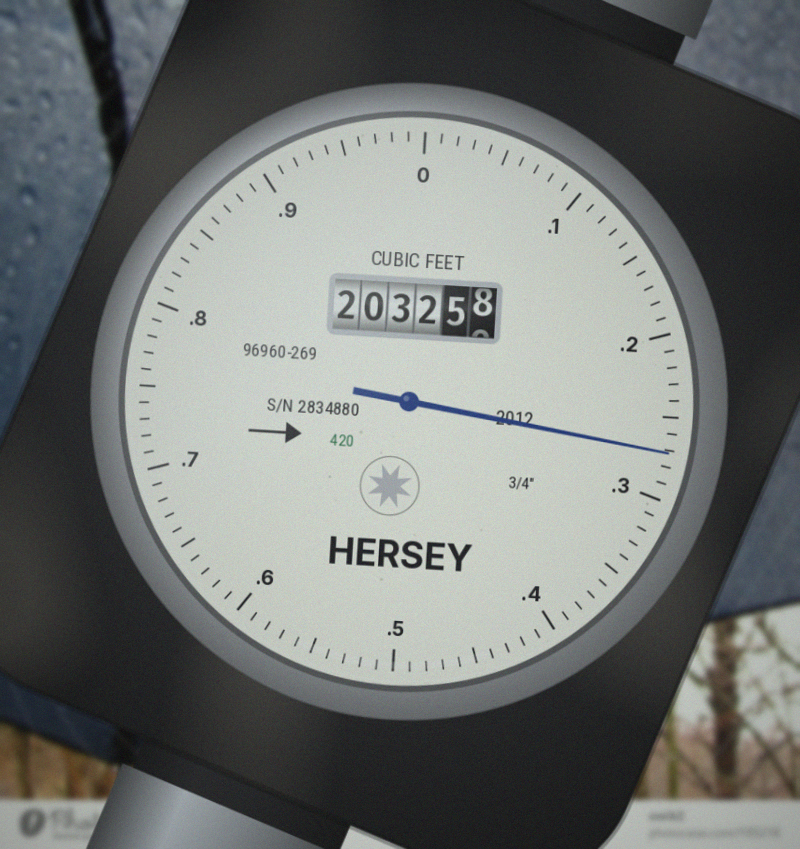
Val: 203258.27 ft³
